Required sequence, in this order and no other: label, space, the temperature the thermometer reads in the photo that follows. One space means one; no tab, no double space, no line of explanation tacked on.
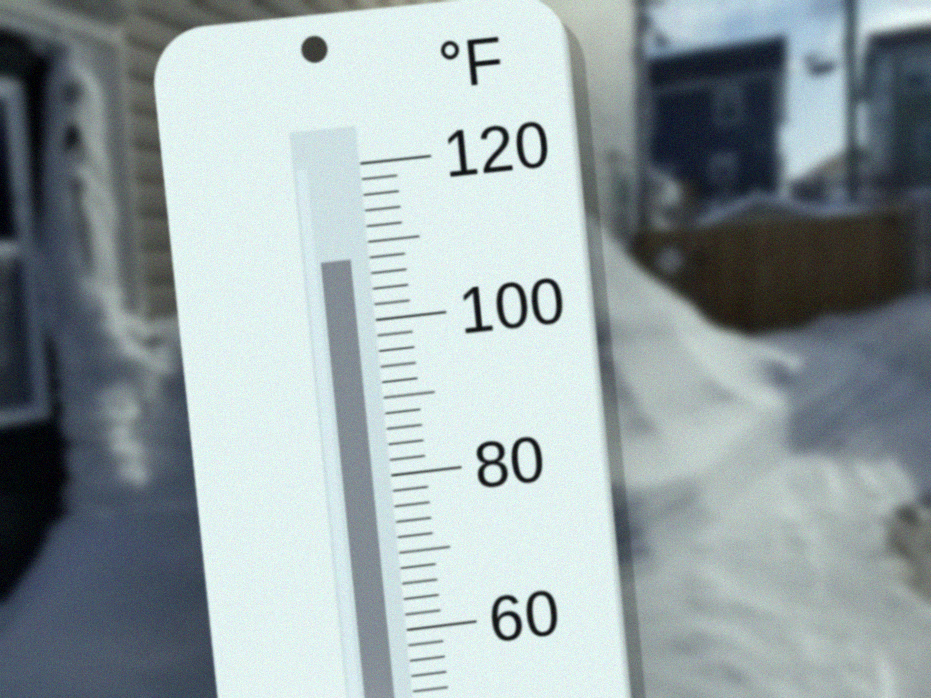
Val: 108 °F
